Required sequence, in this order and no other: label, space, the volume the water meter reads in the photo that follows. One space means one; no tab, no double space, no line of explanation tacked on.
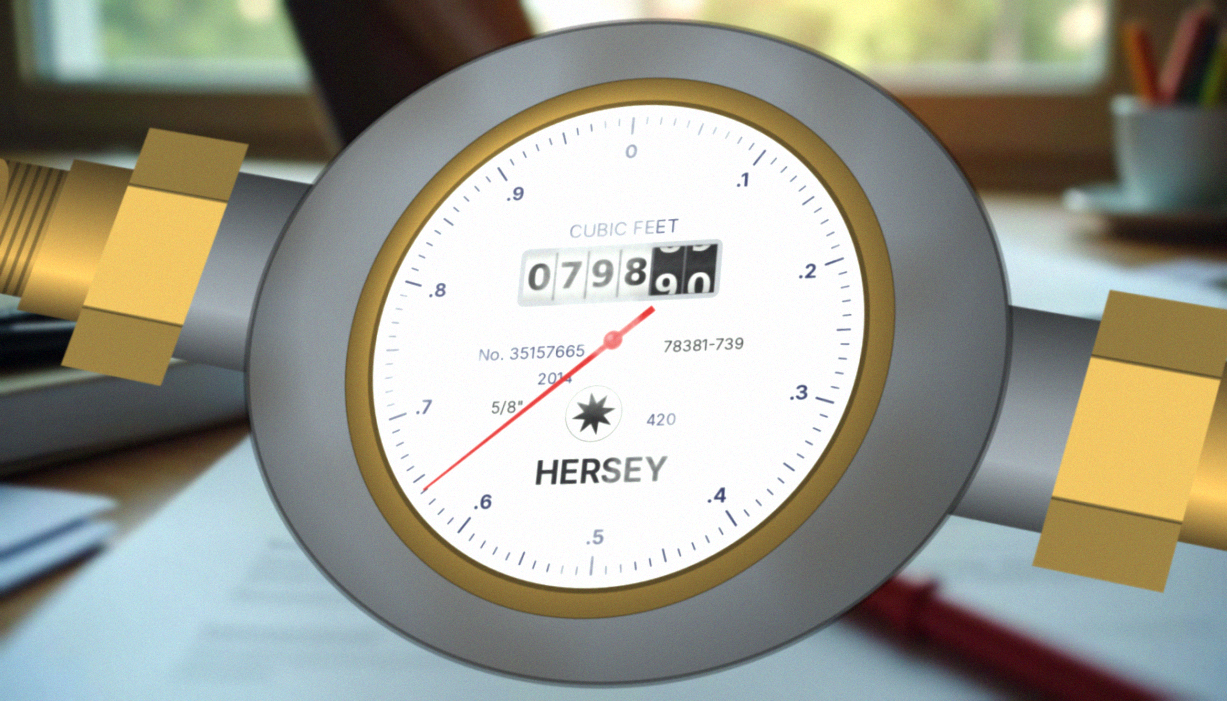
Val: 79889.64 ft³
